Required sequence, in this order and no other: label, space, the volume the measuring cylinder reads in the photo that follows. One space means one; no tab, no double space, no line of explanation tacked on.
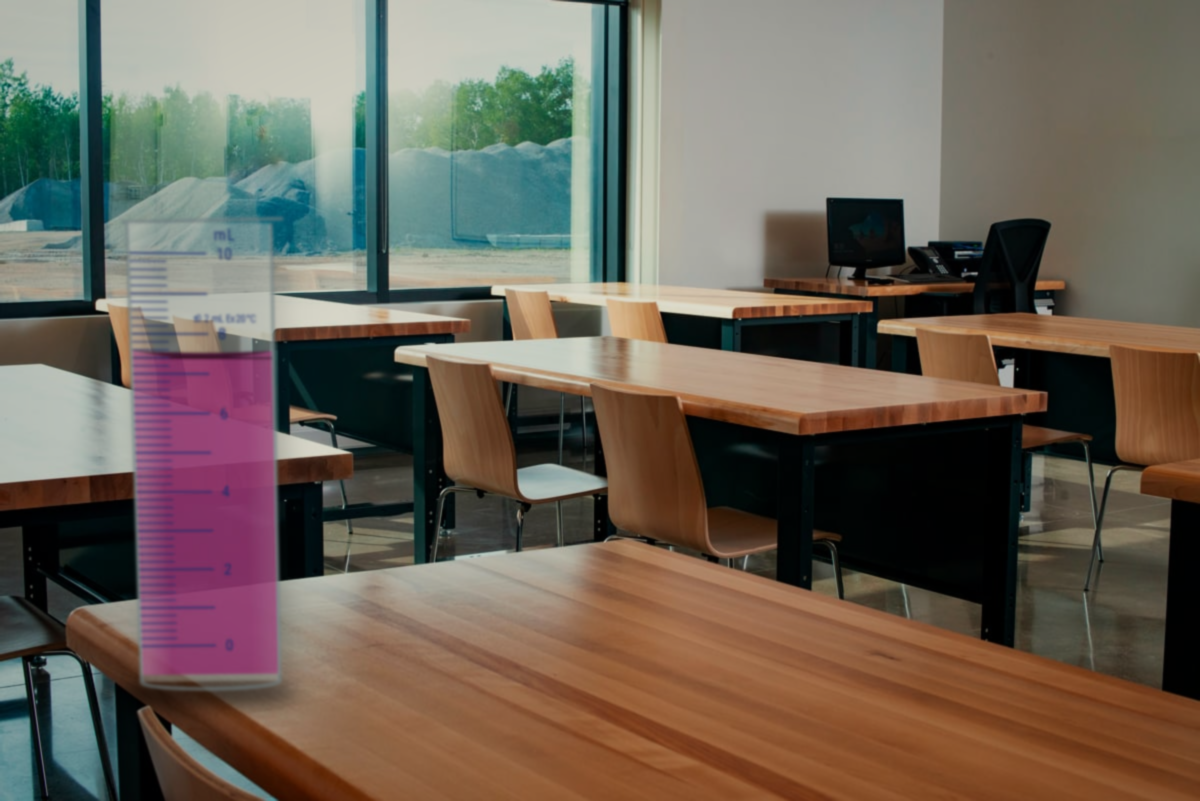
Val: 7.4 mL
